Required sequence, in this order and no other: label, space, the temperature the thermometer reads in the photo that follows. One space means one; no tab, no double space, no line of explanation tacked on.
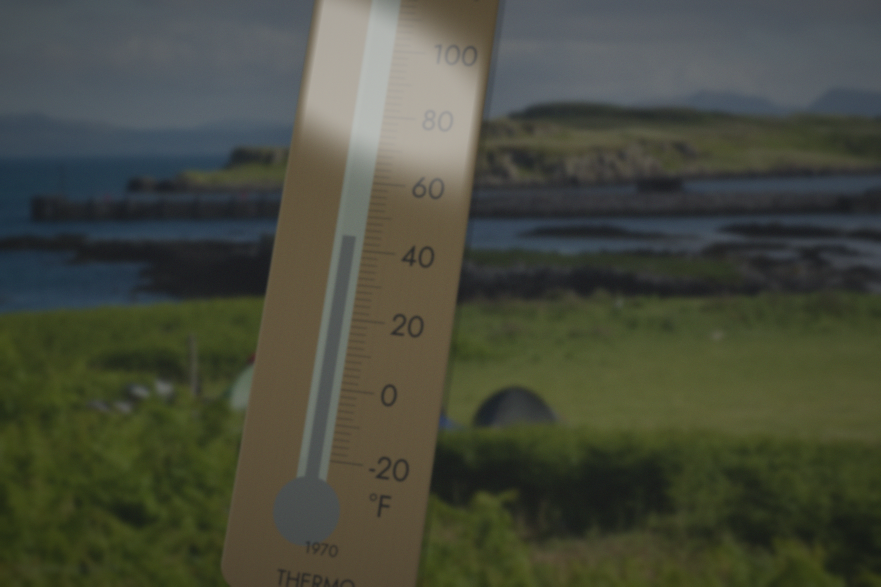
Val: 44 °F
